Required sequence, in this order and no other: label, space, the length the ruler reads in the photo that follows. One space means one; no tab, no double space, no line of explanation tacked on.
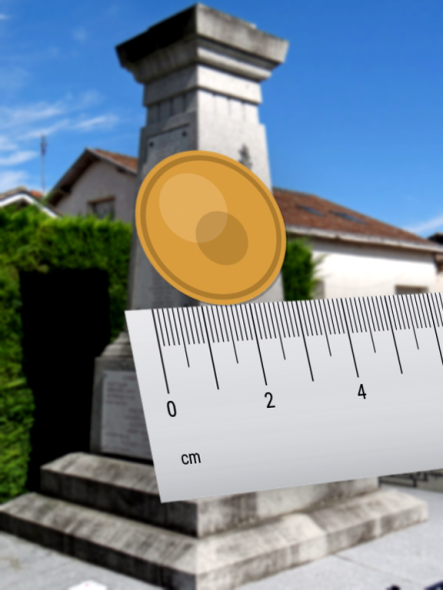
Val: 3.1 cm
